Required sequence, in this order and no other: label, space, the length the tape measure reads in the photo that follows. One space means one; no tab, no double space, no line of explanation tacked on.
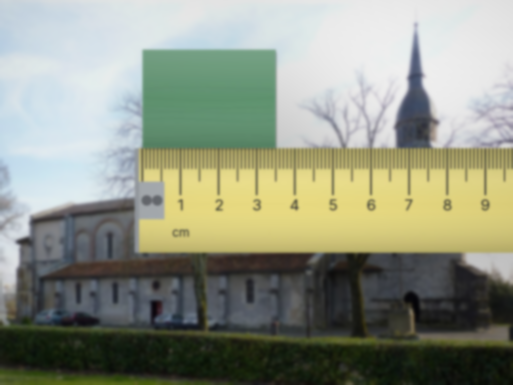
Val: 3.5 cm
